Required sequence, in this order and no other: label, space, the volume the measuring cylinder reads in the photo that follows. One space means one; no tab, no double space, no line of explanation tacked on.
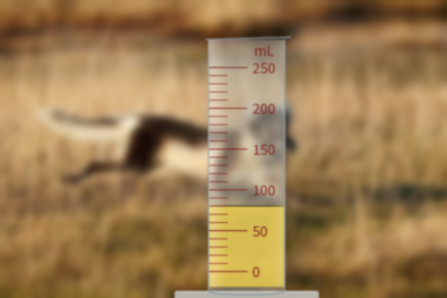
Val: 80 mL
